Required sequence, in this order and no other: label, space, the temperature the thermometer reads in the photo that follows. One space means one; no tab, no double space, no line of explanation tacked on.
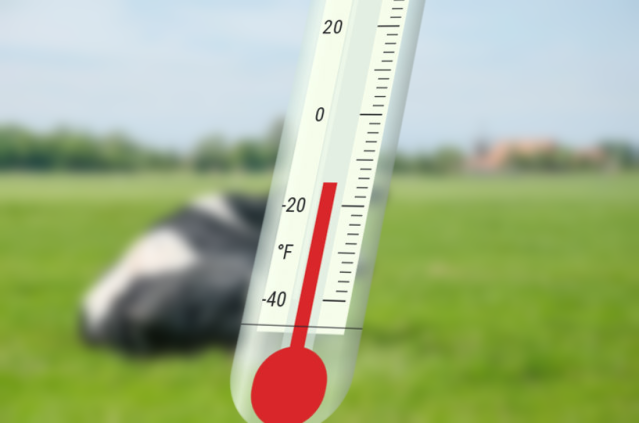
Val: -15 °F
